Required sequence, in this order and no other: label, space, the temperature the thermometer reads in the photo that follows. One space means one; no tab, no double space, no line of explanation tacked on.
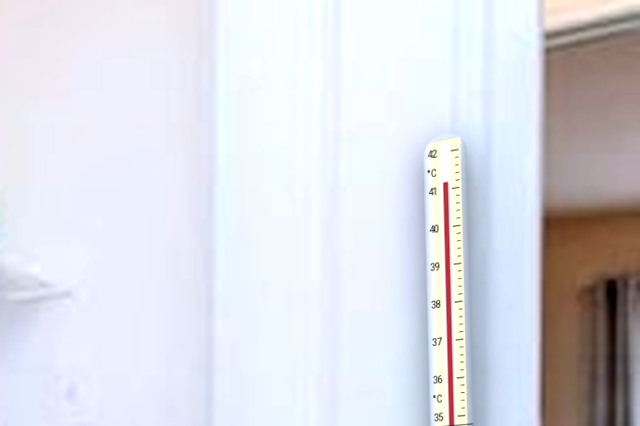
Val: 41.2 °C
